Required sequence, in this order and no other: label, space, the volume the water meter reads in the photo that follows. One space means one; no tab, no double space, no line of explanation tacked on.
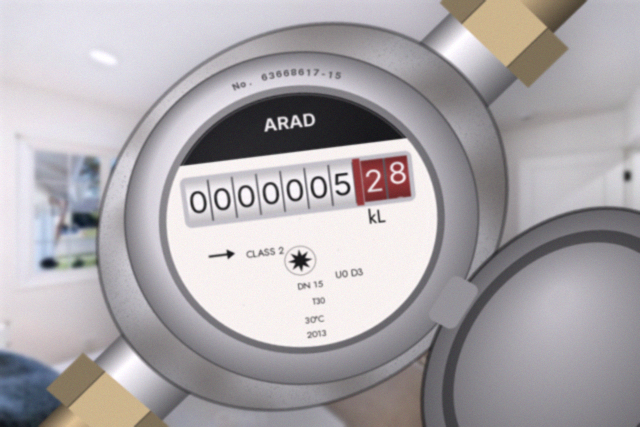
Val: 5.28 kL
